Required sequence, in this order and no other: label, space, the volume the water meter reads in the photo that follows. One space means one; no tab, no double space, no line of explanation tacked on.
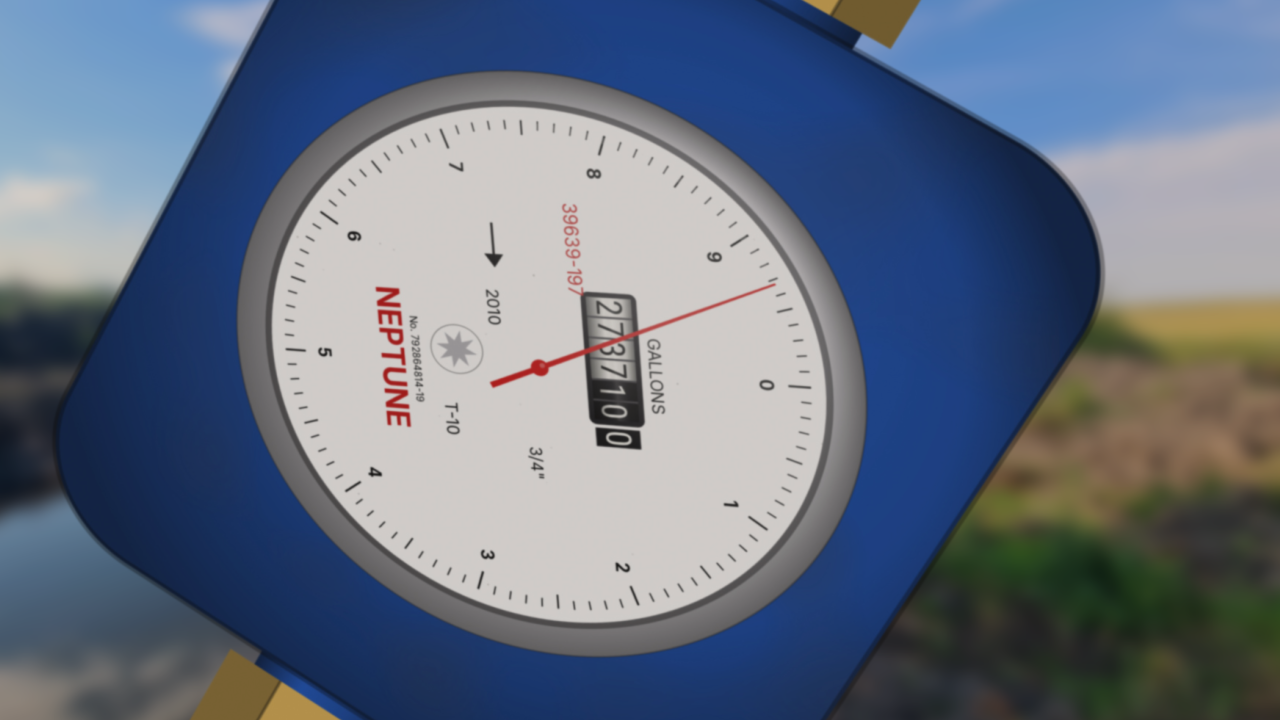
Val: 2737099.3 gal
